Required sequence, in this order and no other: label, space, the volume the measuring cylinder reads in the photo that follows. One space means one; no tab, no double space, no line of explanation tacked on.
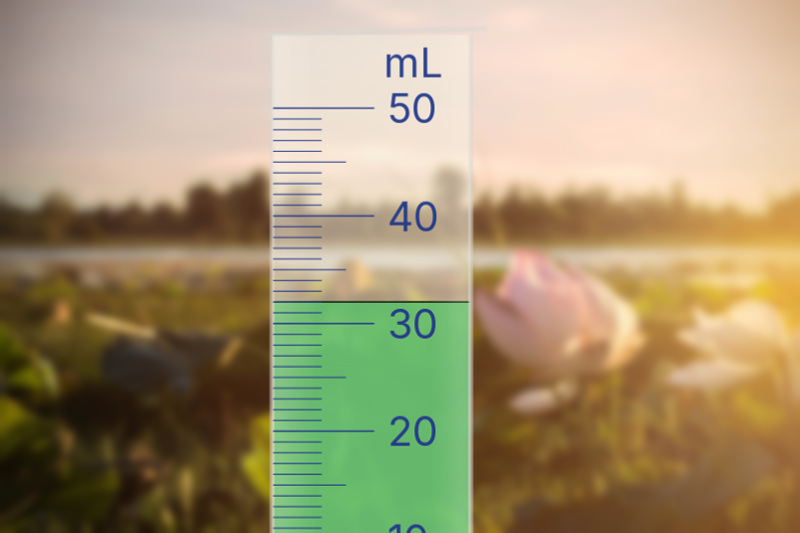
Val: 32 mL
